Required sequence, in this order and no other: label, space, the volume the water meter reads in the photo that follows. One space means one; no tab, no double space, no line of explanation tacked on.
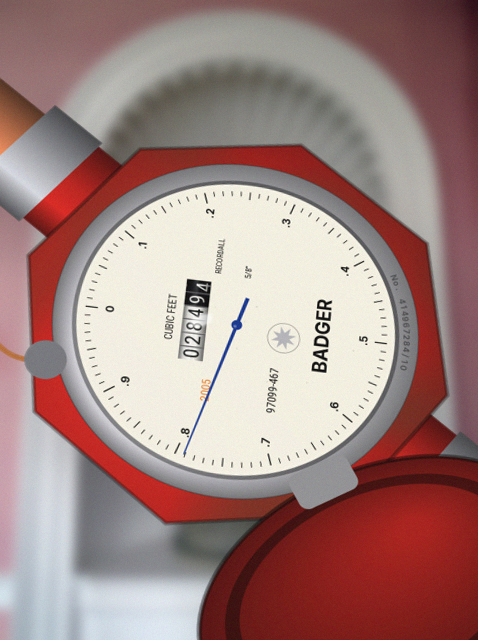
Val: 28493.79 ft³
